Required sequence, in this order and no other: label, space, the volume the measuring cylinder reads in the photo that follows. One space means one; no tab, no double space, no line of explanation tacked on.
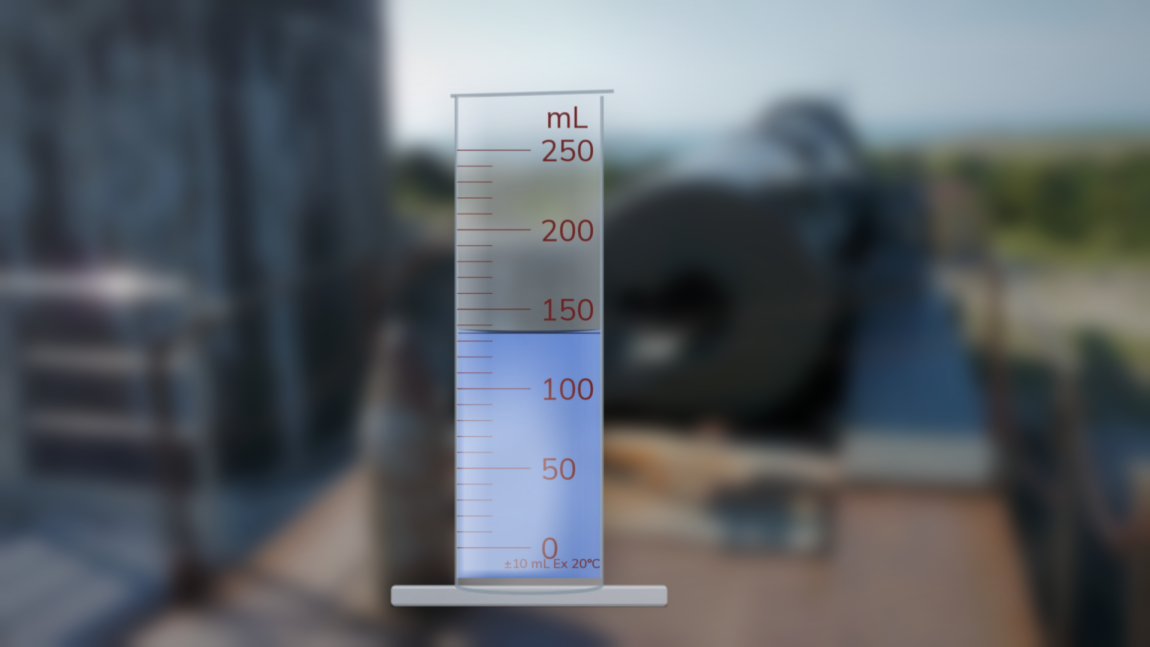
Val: 135 mL
